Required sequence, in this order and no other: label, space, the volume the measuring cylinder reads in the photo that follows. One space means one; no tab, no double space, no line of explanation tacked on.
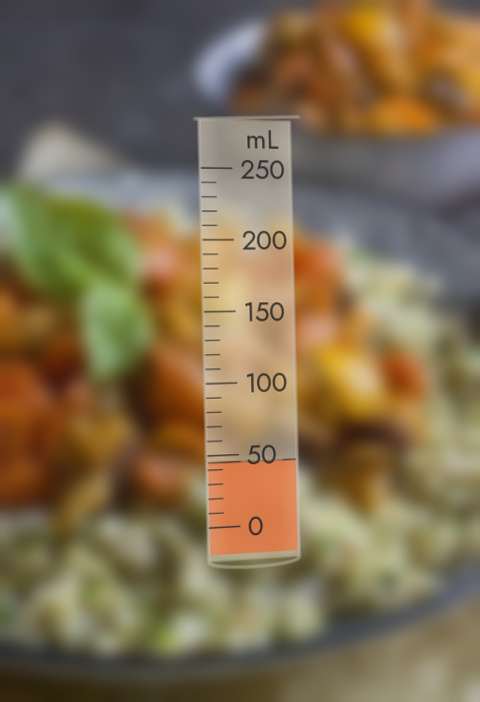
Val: 45 mL
